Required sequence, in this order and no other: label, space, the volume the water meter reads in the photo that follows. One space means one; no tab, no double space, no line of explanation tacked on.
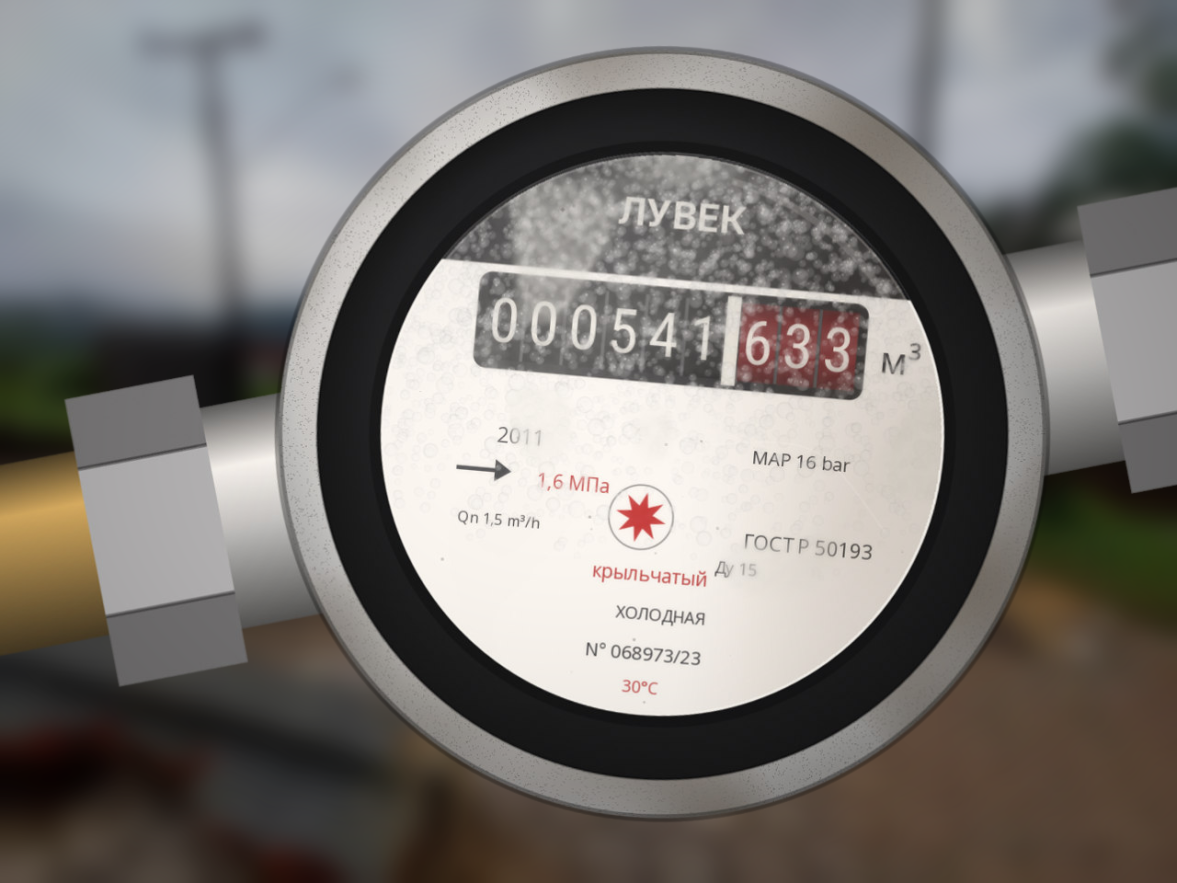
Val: 541.633 m³
